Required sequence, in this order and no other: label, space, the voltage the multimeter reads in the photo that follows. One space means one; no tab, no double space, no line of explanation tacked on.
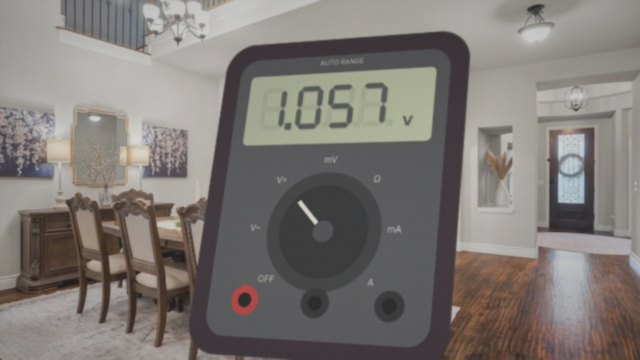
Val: 1.057 V
